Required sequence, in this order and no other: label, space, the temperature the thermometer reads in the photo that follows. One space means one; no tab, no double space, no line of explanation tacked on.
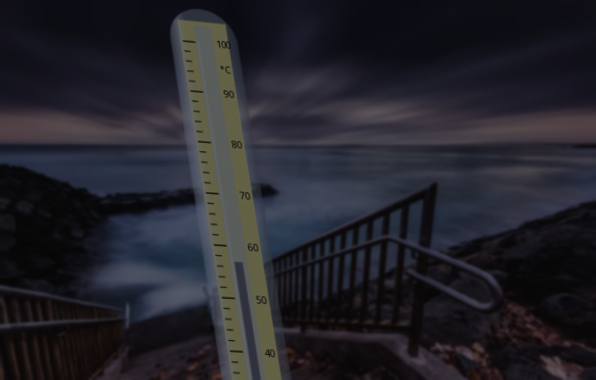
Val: 57 °C
